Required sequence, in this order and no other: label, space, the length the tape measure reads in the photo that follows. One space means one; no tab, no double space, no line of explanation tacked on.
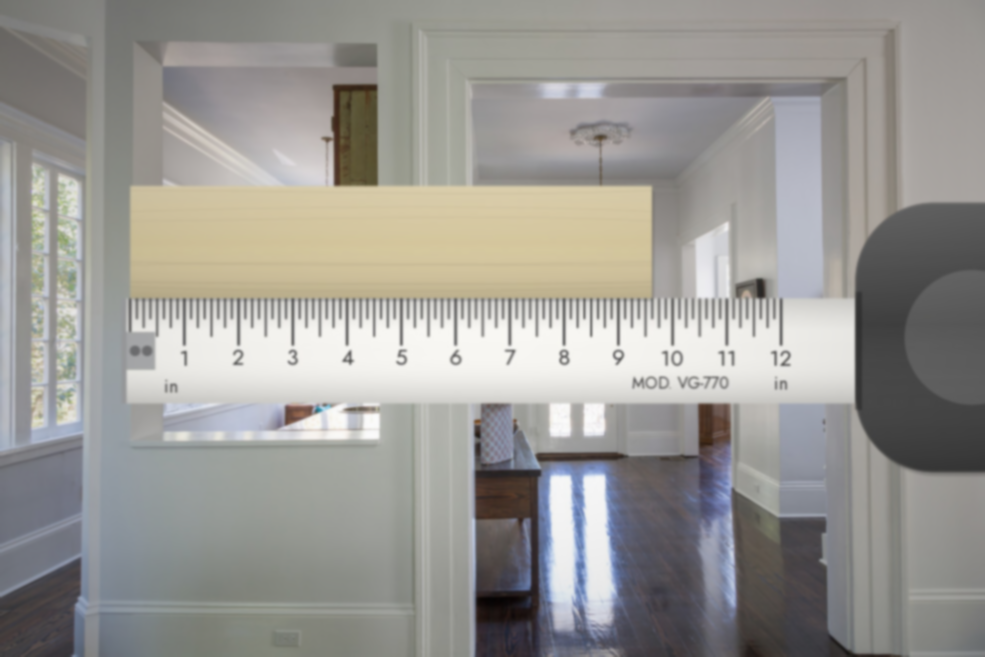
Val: 9.625 in
